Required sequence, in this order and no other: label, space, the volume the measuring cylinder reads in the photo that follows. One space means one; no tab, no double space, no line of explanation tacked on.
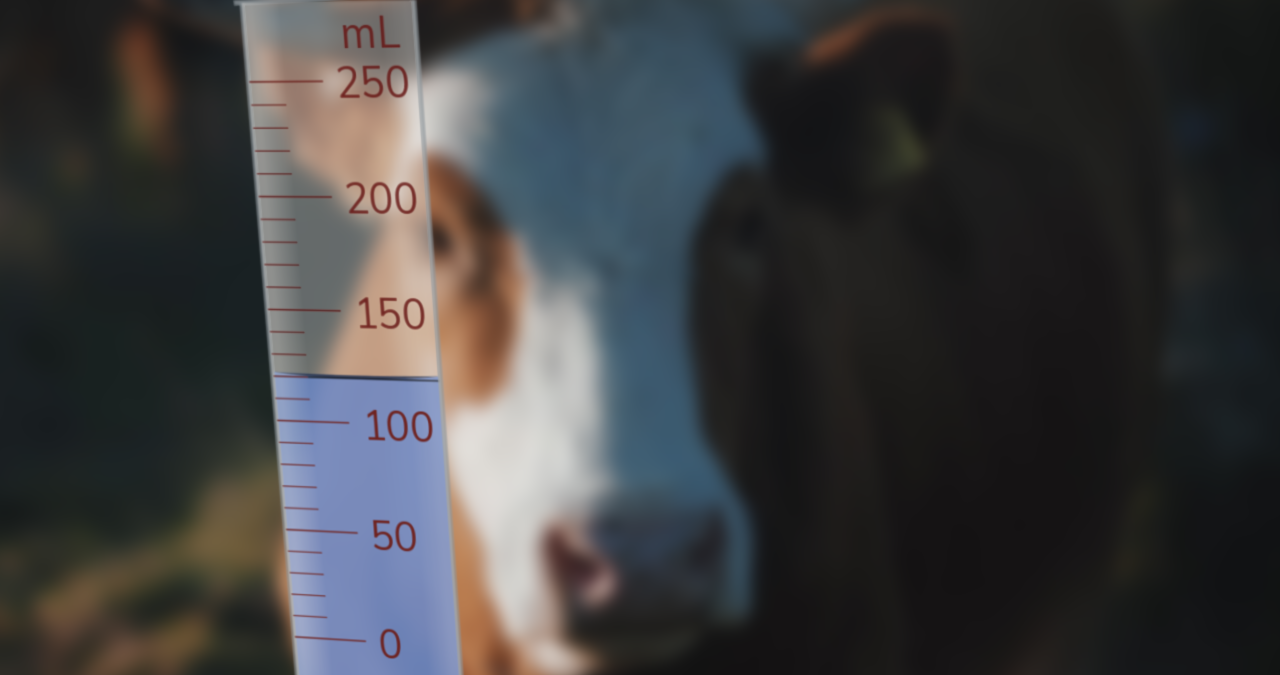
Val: 120 mL
